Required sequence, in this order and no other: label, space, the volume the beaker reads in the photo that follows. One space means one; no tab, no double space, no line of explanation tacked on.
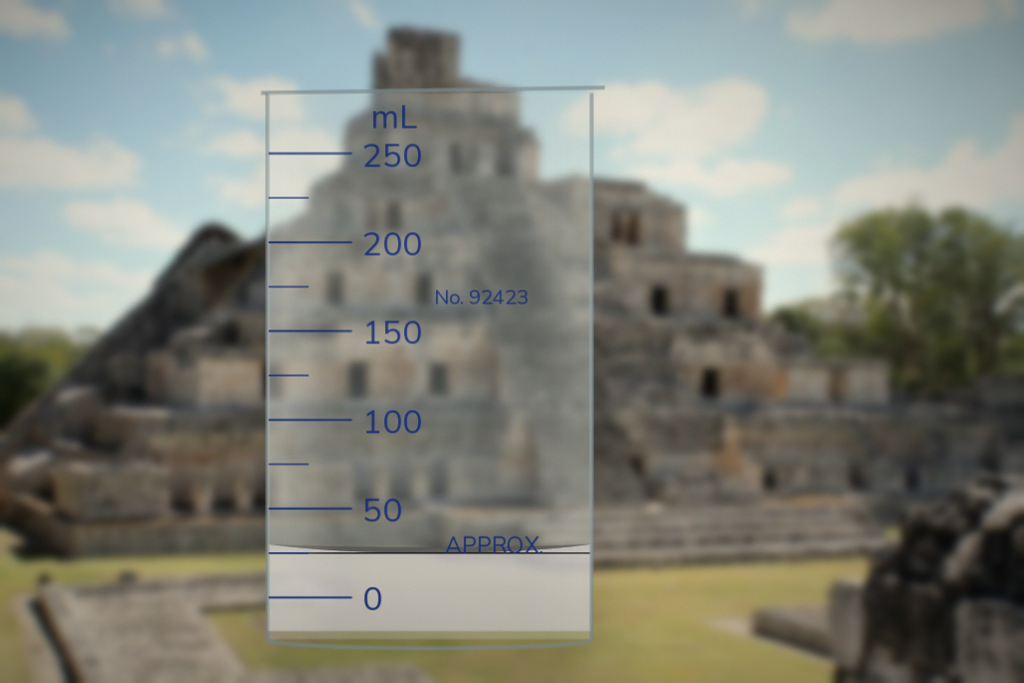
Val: 25 mL
